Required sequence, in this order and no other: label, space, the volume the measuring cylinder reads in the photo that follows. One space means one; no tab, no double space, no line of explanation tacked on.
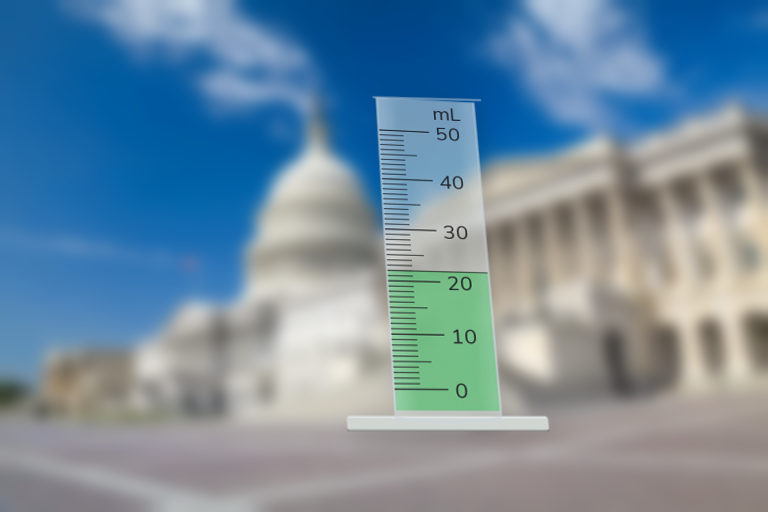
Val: 22 mL
